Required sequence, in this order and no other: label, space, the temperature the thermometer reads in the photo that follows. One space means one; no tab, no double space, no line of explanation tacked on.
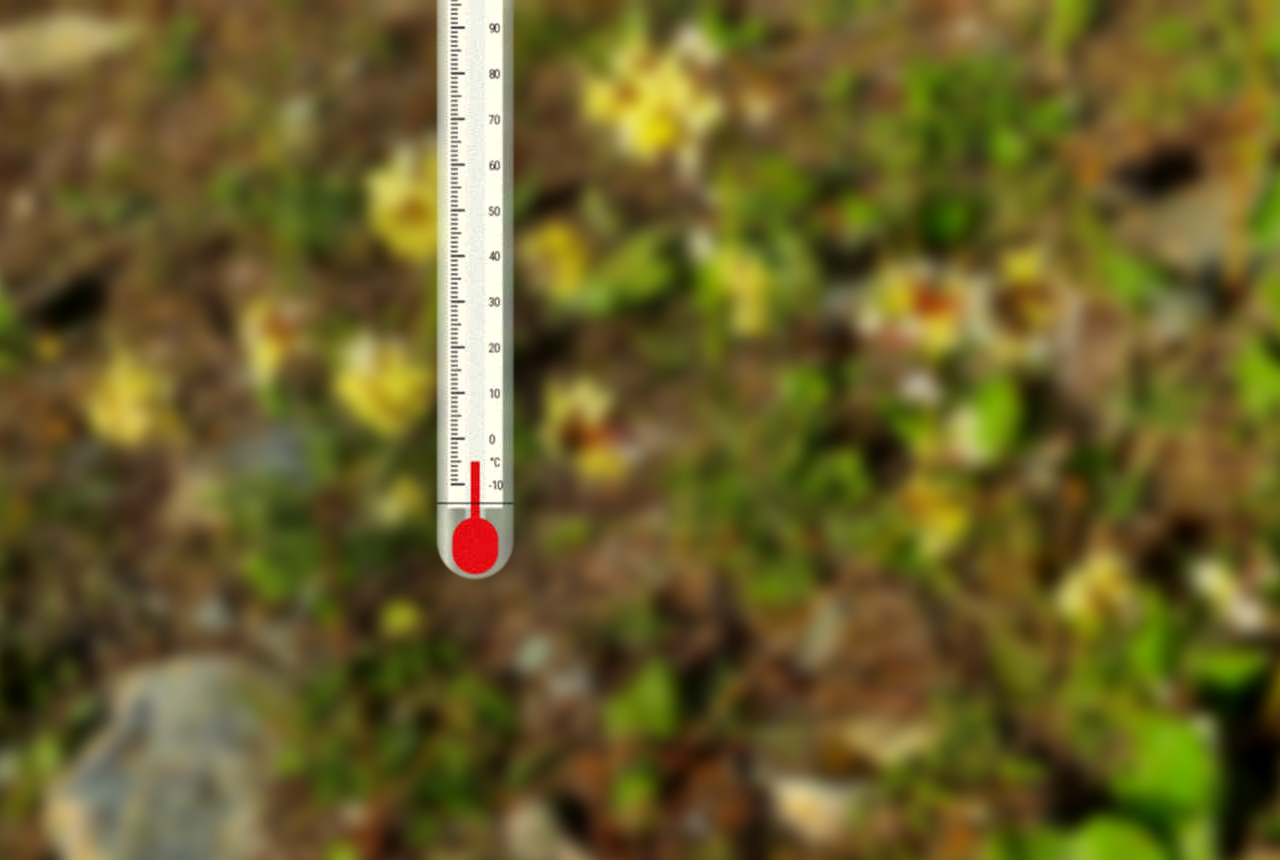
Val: -5 °C
